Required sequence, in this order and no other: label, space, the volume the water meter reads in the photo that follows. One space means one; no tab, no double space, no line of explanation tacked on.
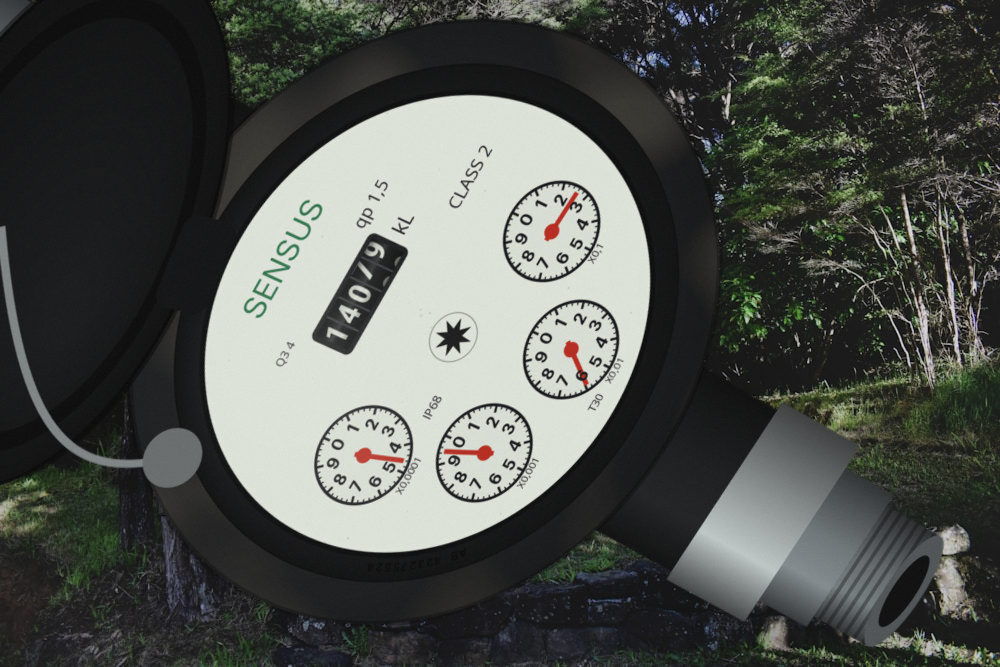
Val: 14079.2594 kL
